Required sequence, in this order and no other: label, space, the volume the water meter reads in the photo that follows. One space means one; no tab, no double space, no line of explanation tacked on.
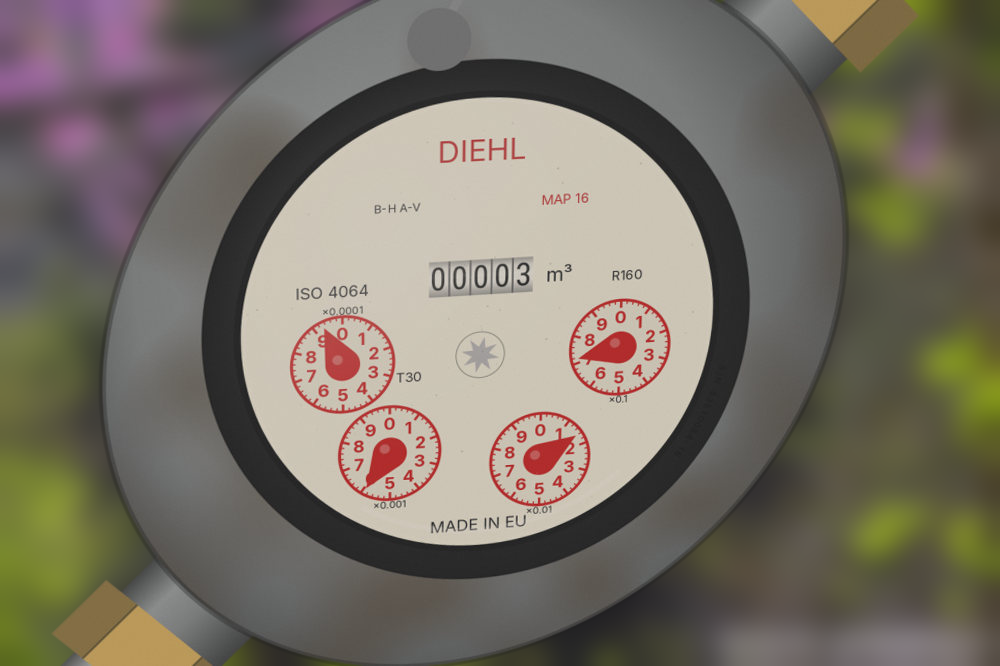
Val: 3.7159 m³
